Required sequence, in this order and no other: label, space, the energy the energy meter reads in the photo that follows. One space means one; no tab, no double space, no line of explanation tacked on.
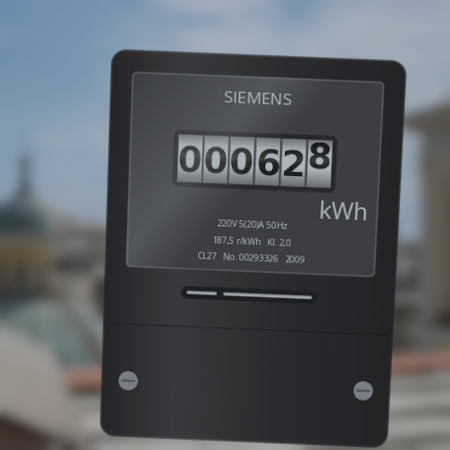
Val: 628 kWh
